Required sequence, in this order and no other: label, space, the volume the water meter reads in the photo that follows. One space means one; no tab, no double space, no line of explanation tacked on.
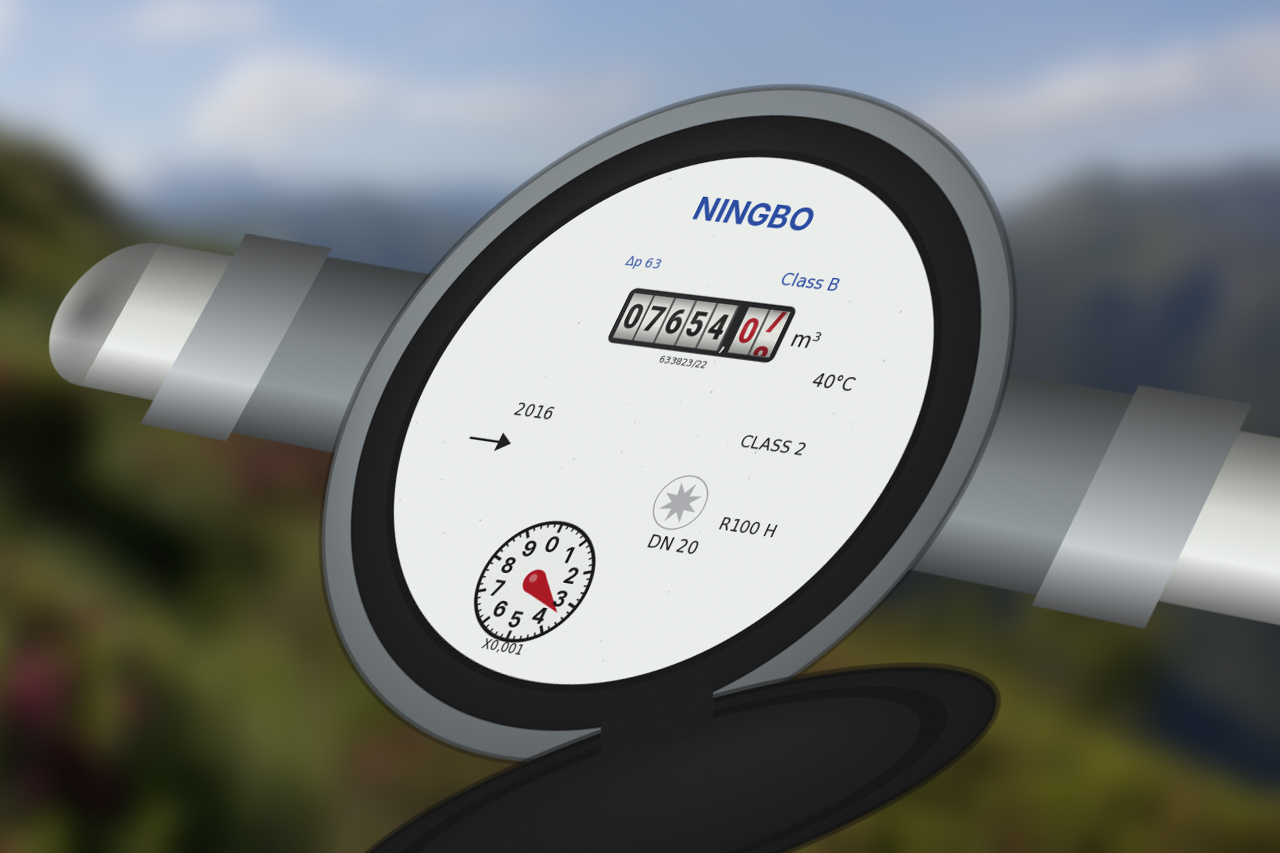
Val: 7654.073 m³
